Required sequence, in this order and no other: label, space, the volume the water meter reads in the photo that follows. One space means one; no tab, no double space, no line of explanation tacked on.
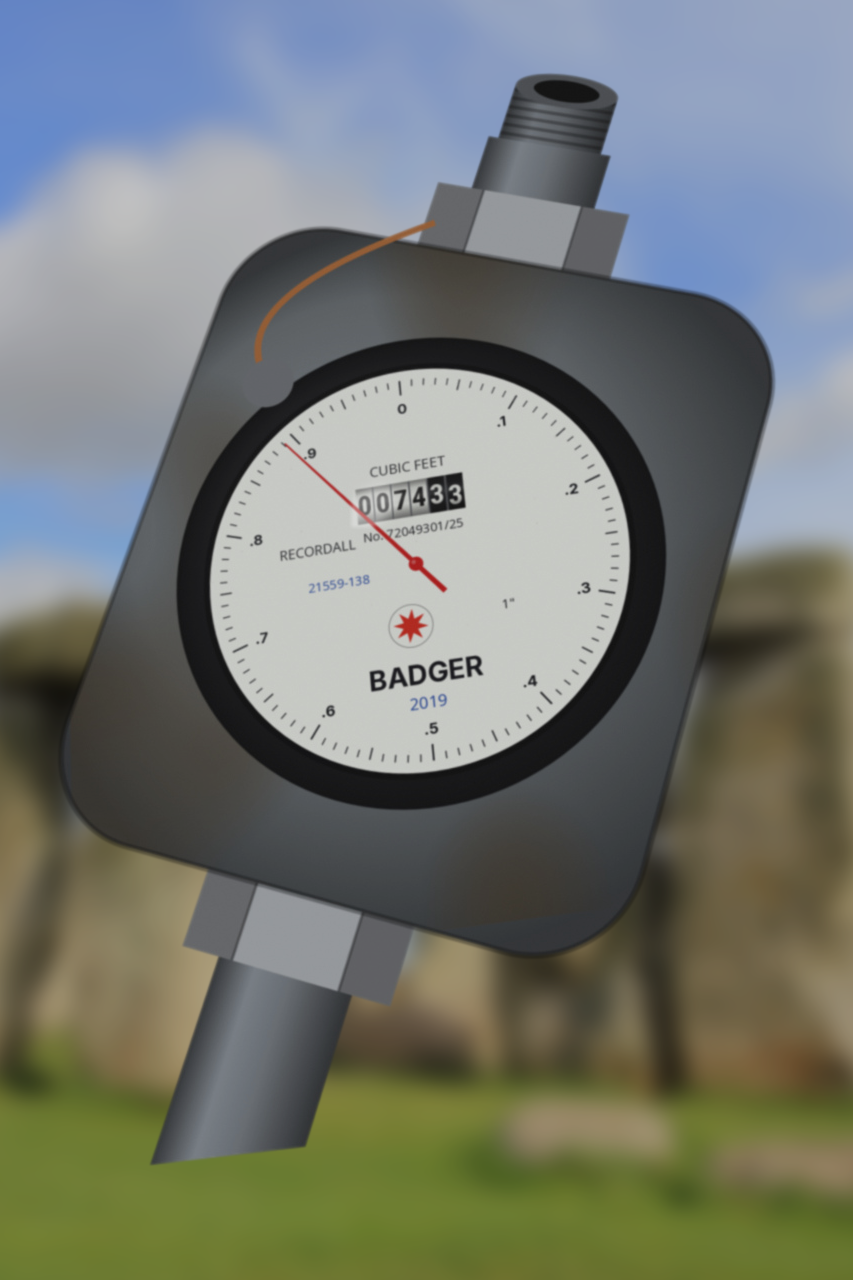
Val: 7432.89 ft³
